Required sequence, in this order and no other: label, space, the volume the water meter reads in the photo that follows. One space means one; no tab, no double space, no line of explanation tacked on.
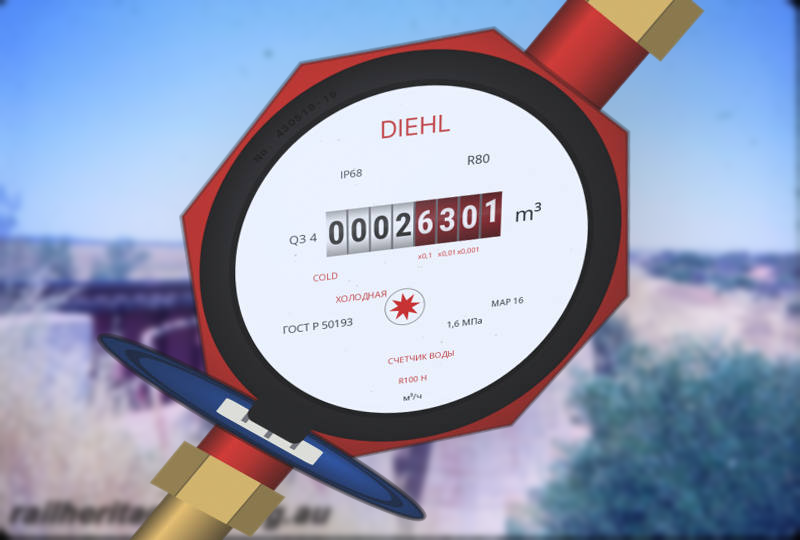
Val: 2.6301 m³
